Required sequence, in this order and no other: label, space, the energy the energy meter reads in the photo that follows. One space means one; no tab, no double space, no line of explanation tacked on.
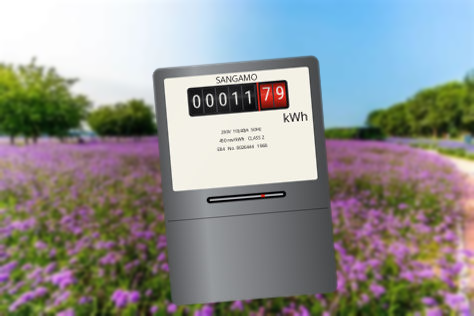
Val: 11.79 kWh
